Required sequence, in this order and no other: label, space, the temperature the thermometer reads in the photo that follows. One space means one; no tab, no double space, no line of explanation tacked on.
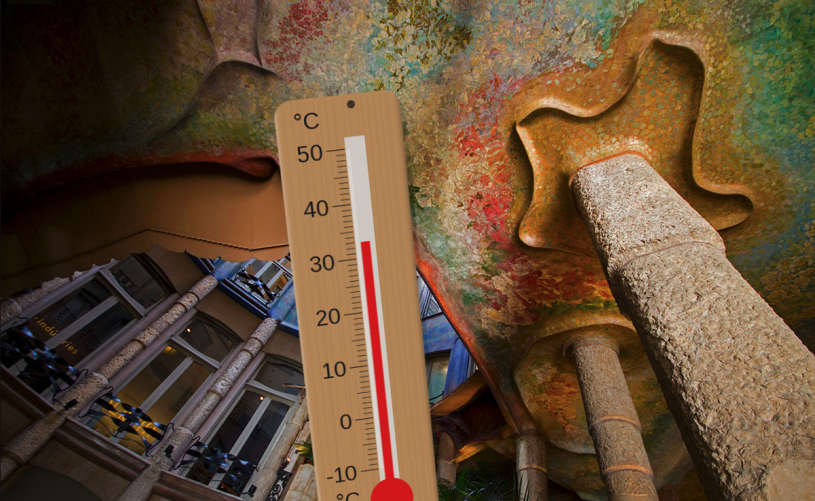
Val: 33 °C
